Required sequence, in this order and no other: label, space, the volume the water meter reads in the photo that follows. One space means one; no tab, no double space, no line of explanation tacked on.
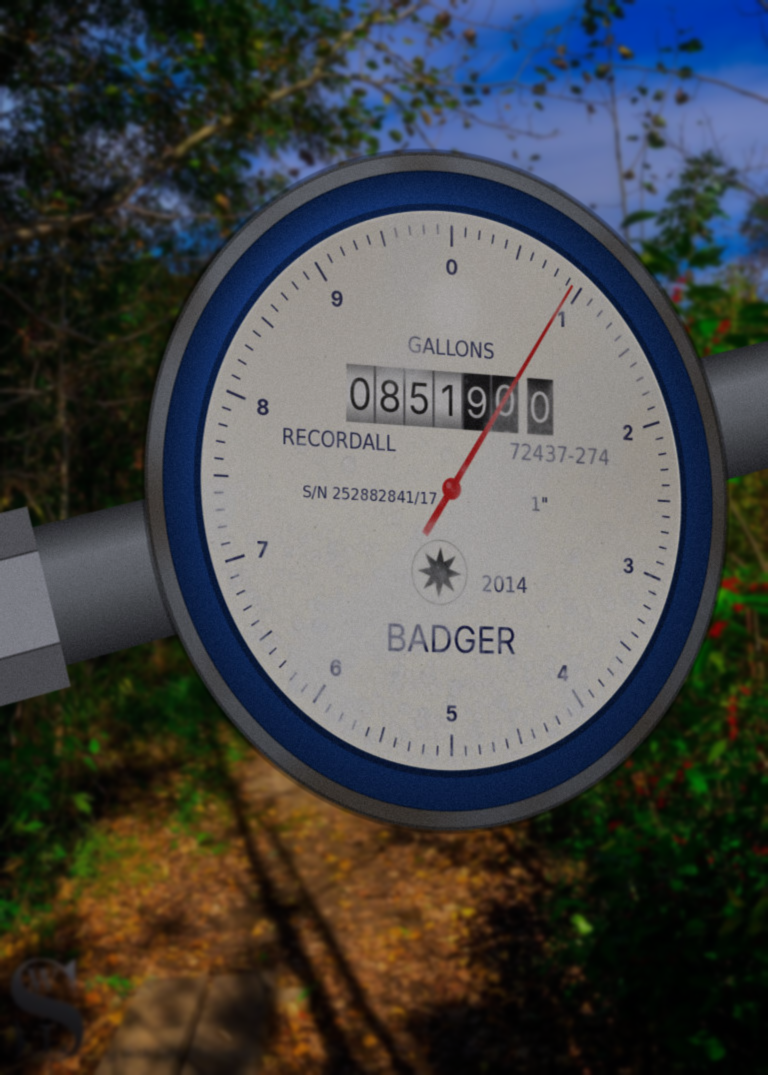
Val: 851900.9 gal
